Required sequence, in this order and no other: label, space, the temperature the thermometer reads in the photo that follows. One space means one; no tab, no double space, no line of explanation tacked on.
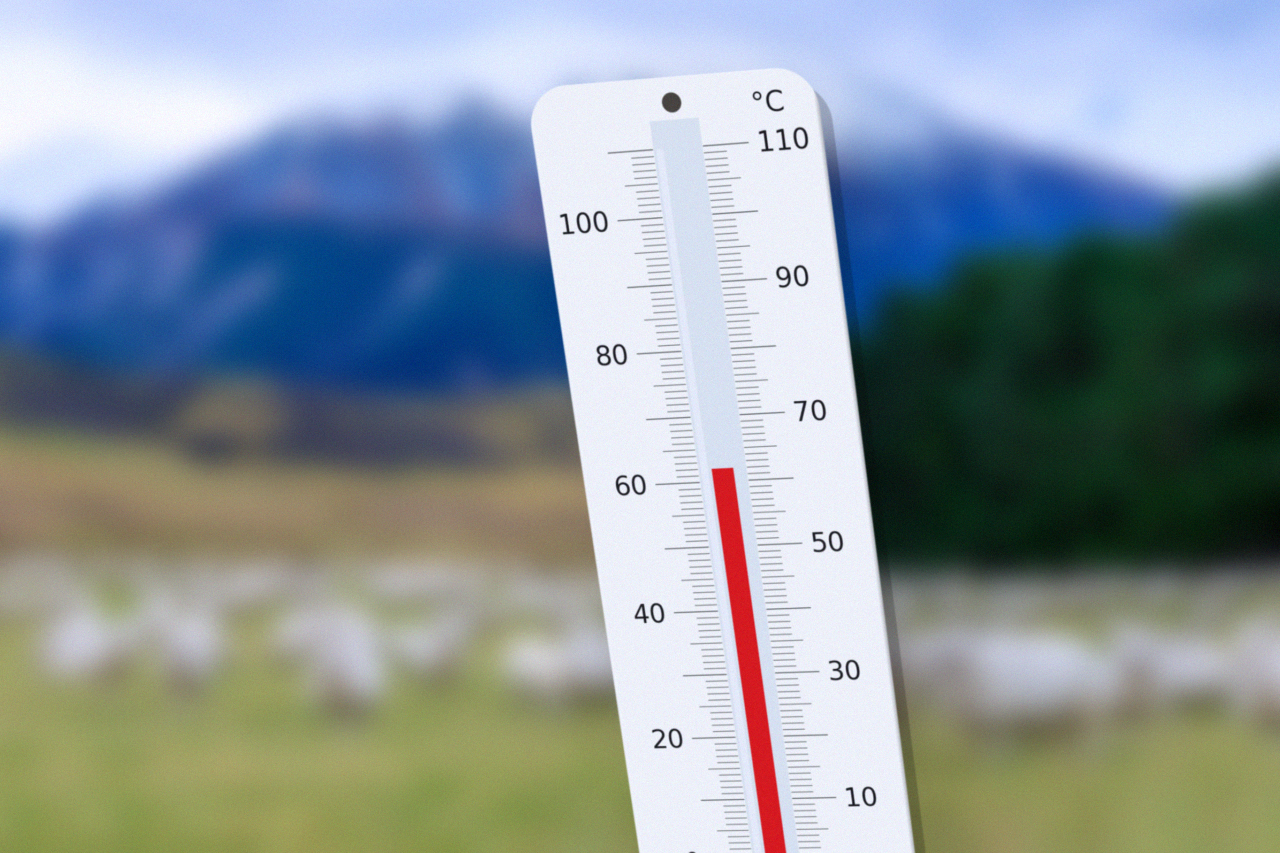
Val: 62 °C
